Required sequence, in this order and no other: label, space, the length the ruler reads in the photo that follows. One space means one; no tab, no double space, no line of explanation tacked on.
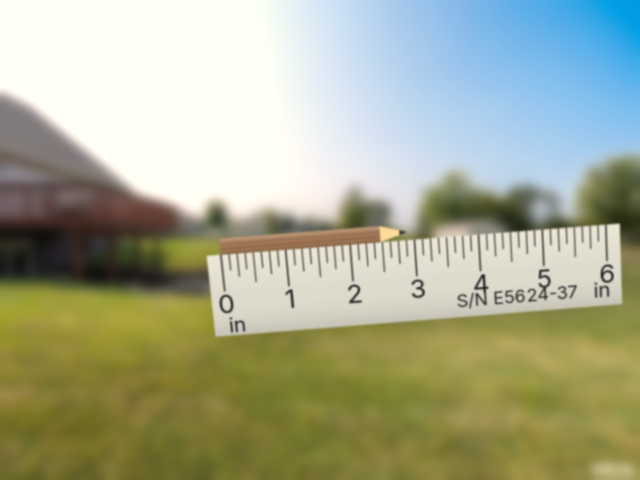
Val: 2.875 in
